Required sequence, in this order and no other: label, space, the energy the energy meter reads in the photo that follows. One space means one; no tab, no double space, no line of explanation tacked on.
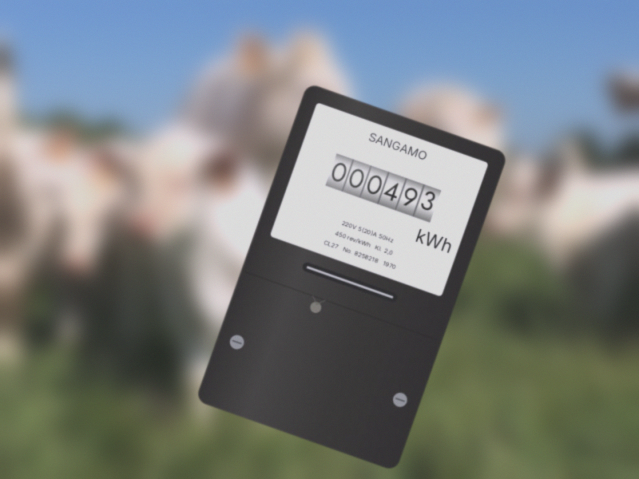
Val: 493 kWh
